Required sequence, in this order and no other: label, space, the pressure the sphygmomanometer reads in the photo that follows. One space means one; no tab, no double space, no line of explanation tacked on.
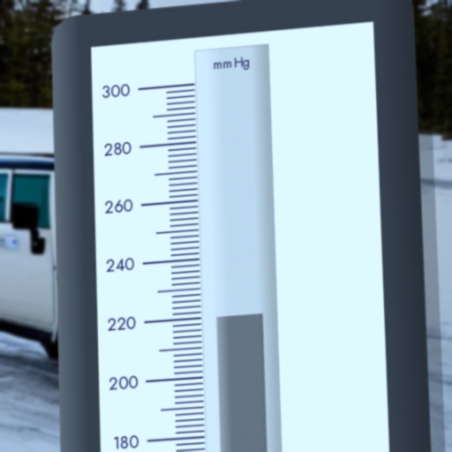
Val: 220 mmHg
